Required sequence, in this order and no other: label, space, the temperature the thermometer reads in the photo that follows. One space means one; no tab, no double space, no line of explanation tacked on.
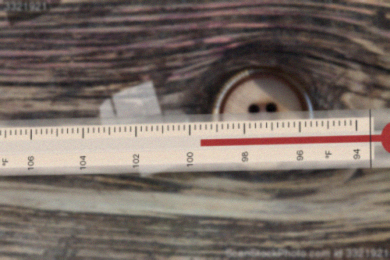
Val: 99.6 °F
